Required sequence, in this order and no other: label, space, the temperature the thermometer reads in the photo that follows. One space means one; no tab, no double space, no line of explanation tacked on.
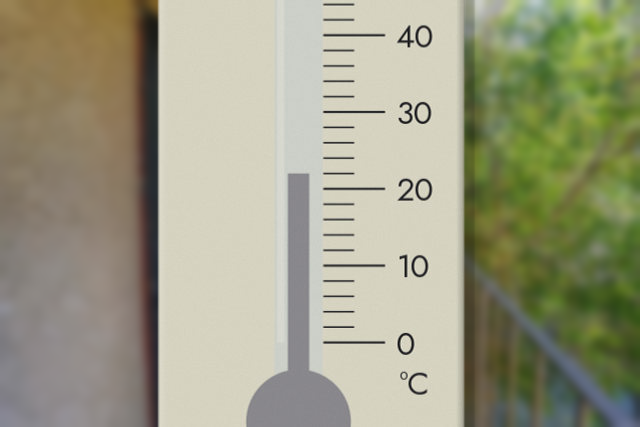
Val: 22 °C
